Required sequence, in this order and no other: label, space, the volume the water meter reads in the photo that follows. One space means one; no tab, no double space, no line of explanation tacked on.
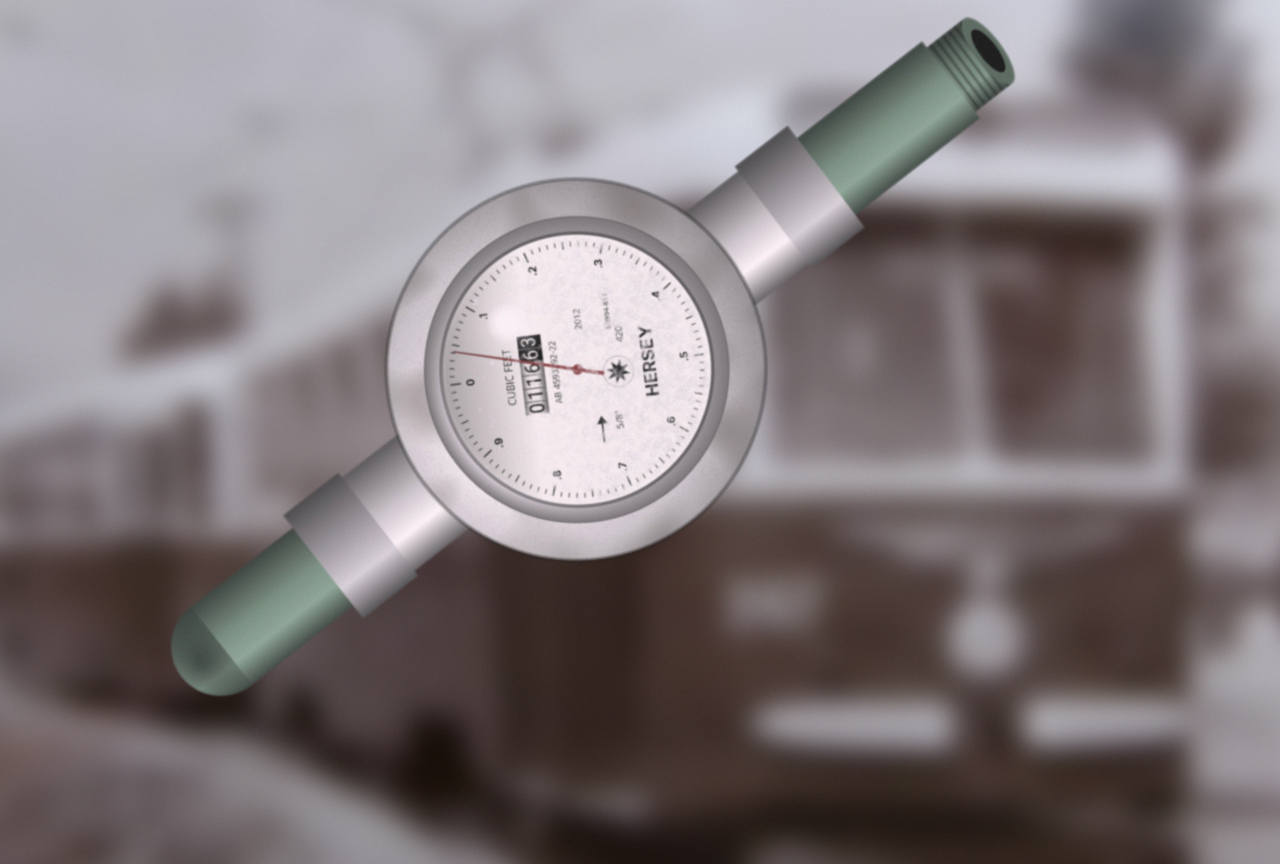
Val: 11663.04 ft³
